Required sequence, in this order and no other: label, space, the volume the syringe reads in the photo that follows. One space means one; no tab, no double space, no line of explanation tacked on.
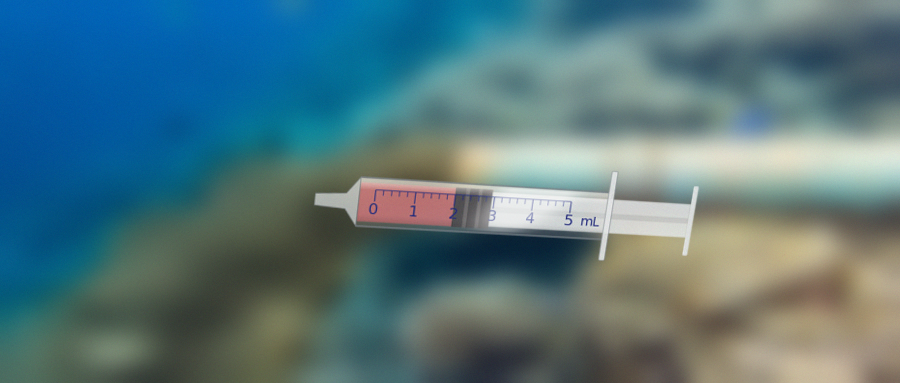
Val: 2 mL
